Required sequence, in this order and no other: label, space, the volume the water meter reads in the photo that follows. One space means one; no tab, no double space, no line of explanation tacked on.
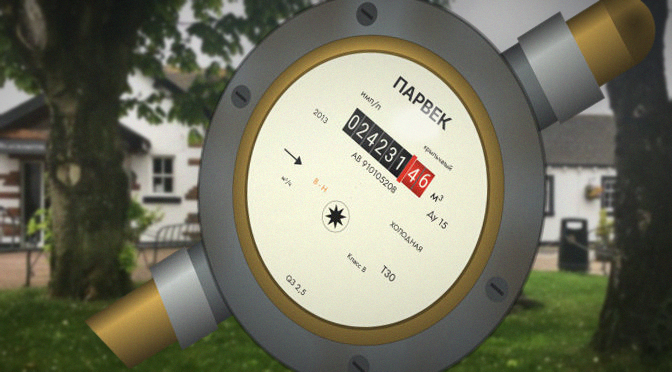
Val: 24231.46 m³
